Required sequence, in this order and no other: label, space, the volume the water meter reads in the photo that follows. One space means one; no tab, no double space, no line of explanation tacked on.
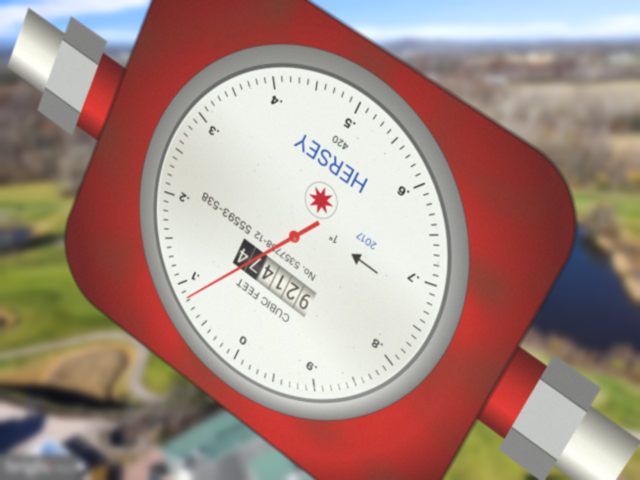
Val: 921474.08 ft³
